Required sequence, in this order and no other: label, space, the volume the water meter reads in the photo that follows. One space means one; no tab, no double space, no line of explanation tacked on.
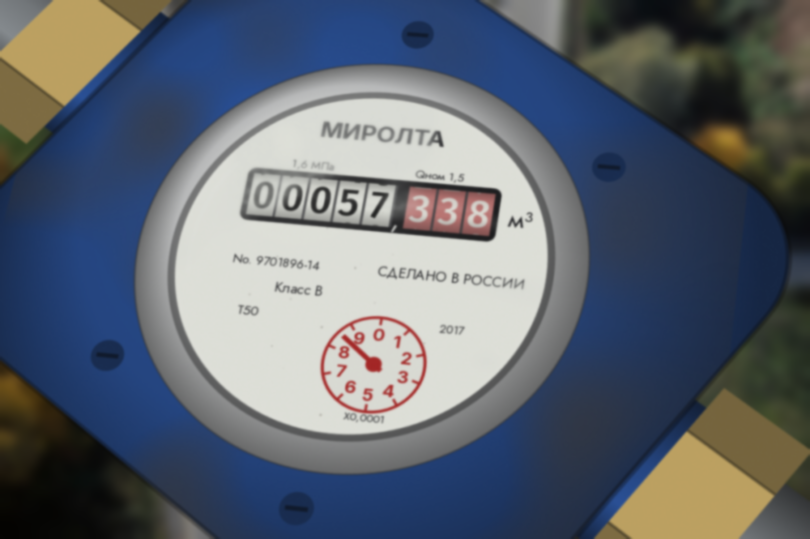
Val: 57.3388 m³
